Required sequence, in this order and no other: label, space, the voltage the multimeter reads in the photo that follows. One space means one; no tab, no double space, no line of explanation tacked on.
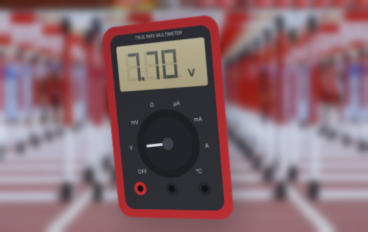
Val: 7.70 V
